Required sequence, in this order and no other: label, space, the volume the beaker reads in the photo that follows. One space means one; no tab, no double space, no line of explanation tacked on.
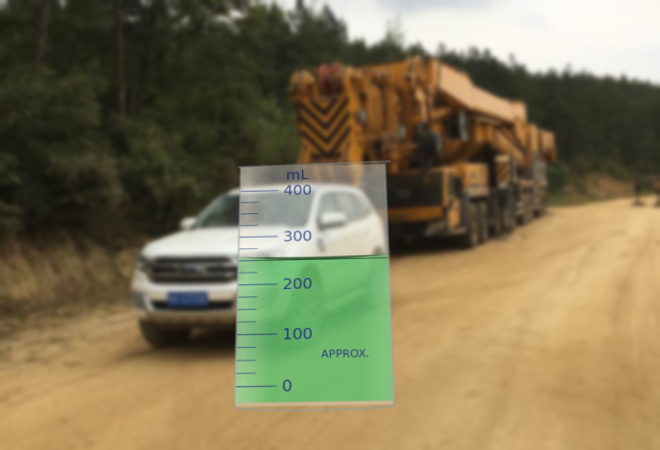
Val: 250 mL
